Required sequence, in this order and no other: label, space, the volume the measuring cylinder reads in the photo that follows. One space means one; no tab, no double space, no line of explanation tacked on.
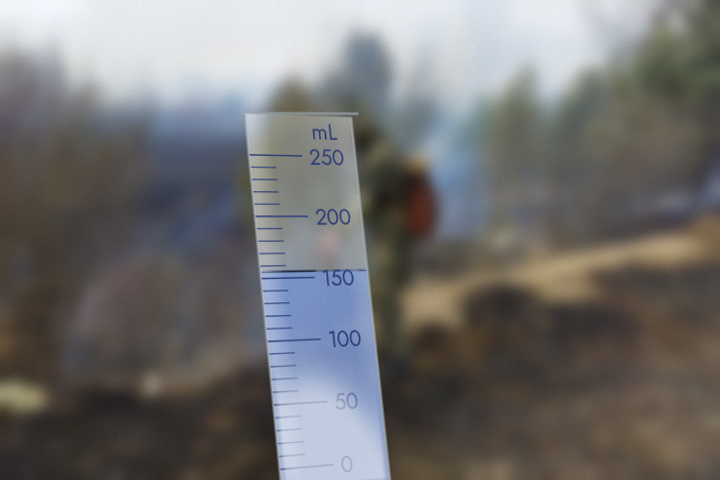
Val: 155 mL
